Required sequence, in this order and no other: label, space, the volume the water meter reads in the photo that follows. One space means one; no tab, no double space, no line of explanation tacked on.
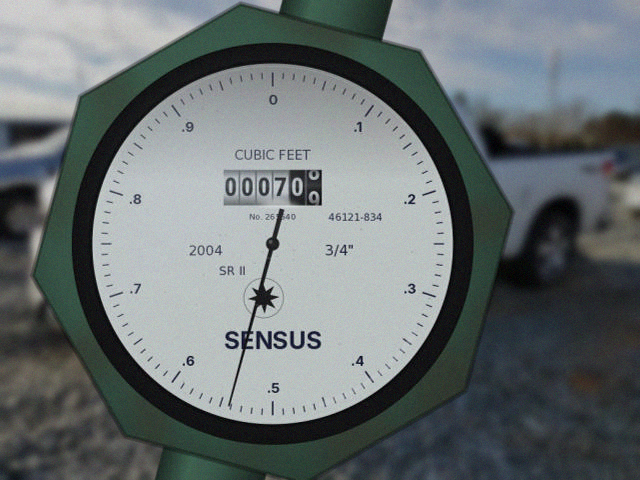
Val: 708.54 ft³
